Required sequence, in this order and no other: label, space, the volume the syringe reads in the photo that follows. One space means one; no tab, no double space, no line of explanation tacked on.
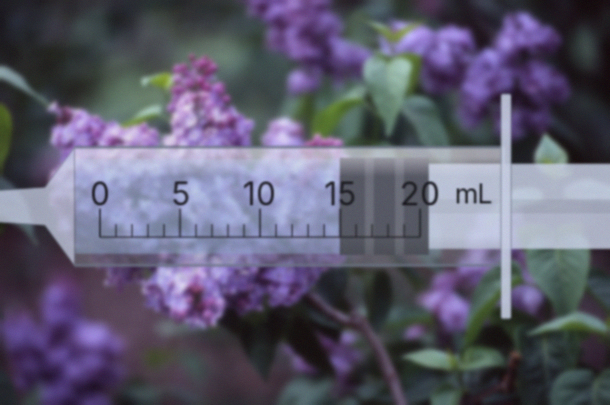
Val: 15 mL
